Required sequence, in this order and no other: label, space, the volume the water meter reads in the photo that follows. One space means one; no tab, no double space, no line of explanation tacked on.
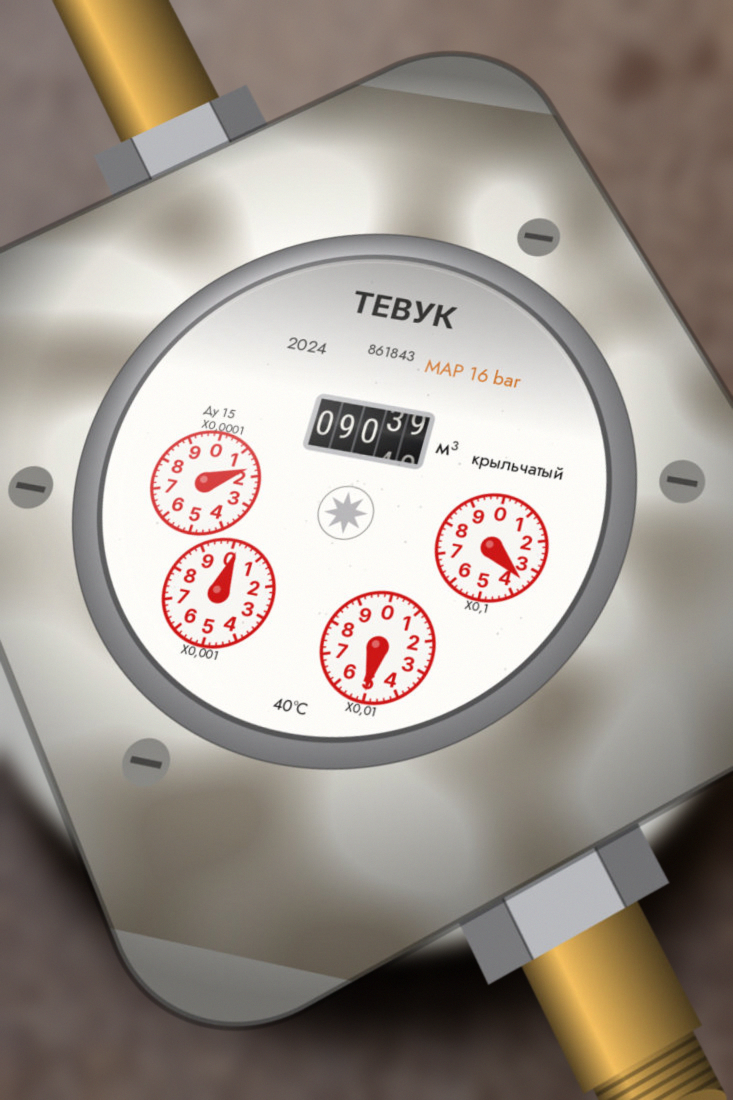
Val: 9039.3501 m³
